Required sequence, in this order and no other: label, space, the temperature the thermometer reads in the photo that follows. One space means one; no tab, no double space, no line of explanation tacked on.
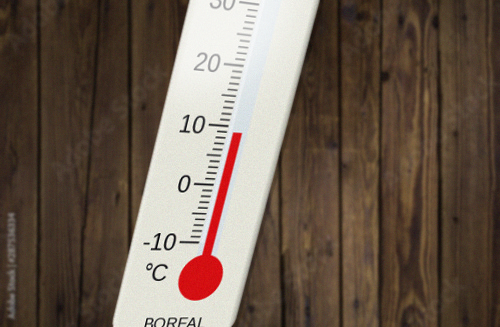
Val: 9 °C
